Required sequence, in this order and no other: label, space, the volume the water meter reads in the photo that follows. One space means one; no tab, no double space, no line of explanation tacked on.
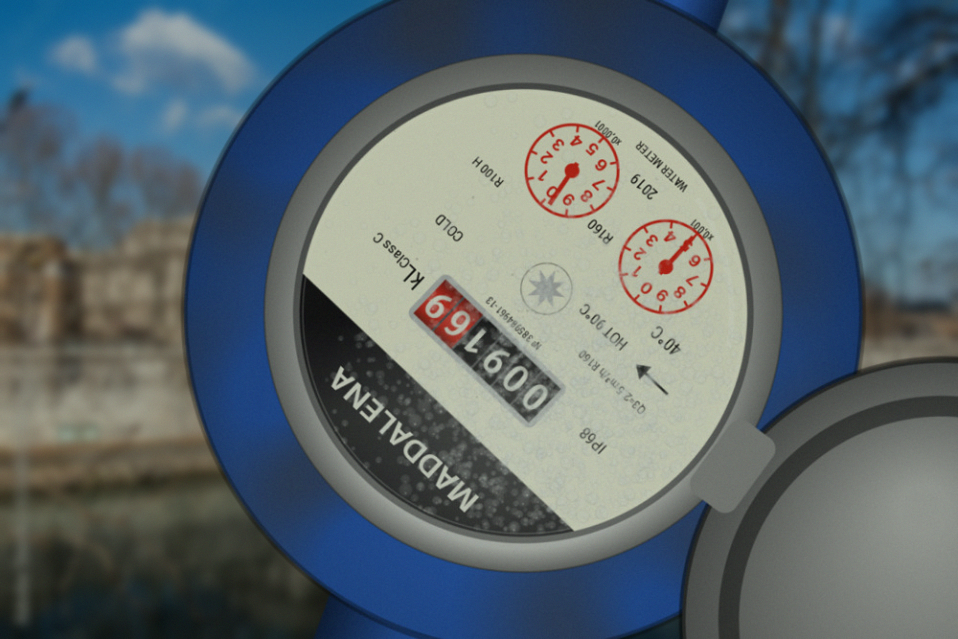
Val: 91.6949 kL
